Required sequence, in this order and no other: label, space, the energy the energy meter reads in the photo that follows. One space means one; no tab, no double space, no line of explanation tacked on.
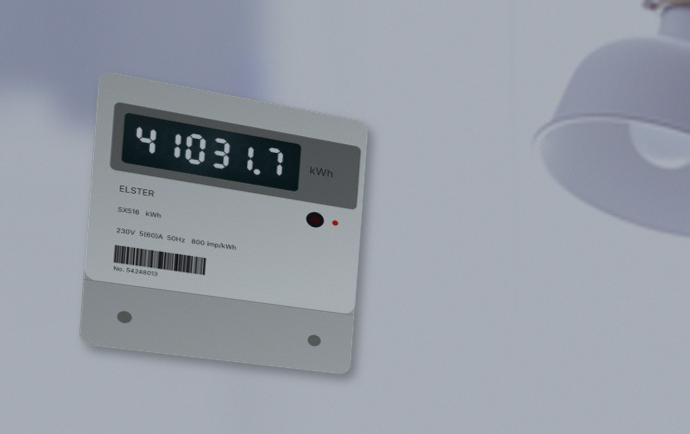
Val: 41031.7 kWh
